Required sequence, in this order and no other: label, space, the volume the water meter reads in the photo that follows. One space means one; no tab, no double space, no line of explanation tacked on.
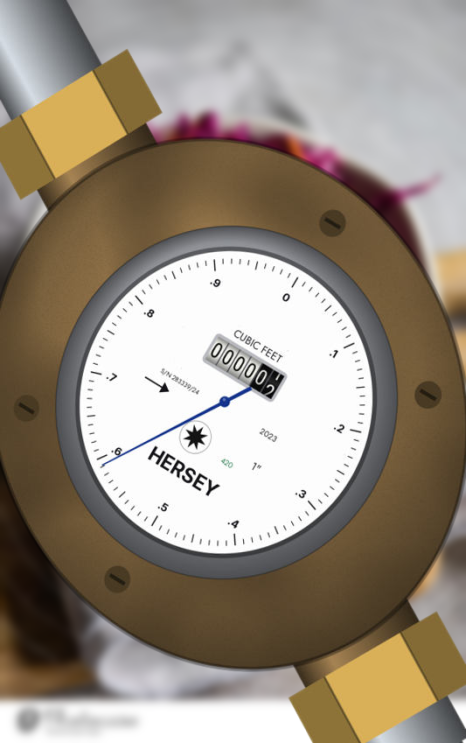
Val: 1.59 ft³
